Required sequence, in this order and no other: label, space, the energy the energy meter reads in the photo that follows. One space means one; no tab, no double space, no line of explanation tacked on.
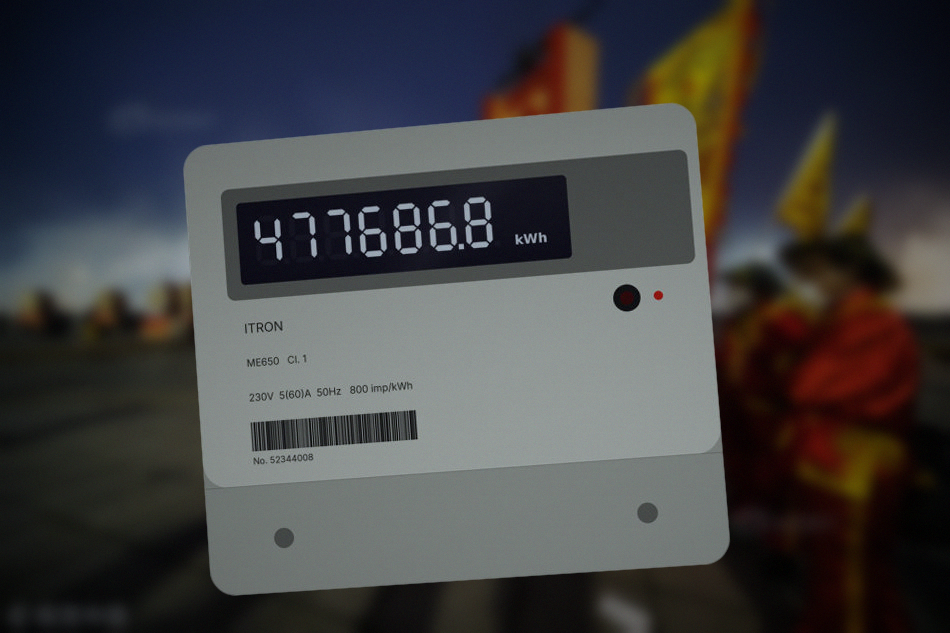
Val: 477686.8 kWh
